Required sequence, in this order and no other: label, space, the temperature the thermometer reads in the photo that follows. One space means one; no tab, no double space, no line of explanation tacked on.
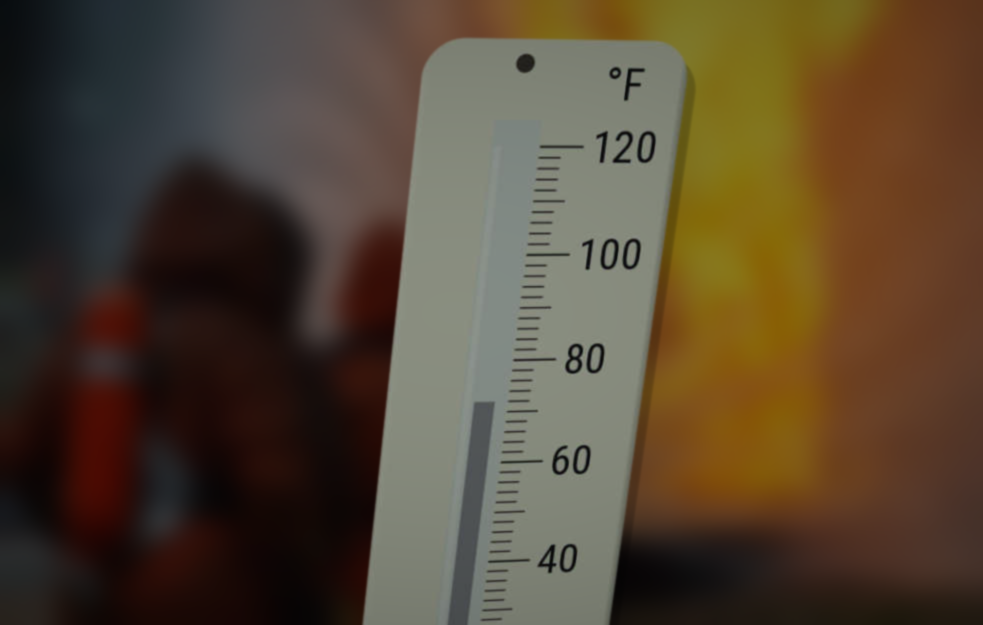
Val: 72 °F
